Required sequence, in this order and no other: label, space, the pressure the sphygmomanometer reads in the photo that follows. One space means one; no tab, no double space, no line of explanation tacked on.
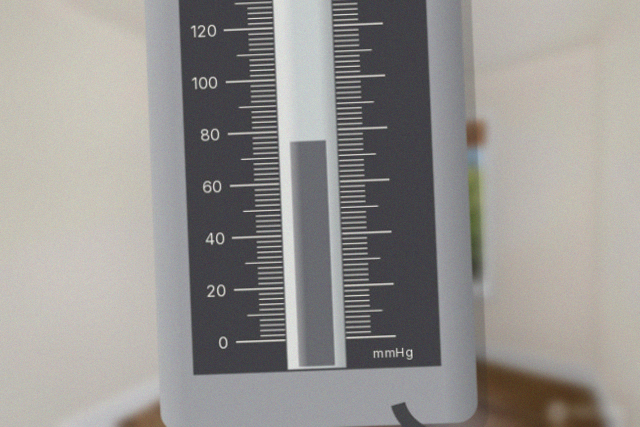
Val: 76 mmHg
